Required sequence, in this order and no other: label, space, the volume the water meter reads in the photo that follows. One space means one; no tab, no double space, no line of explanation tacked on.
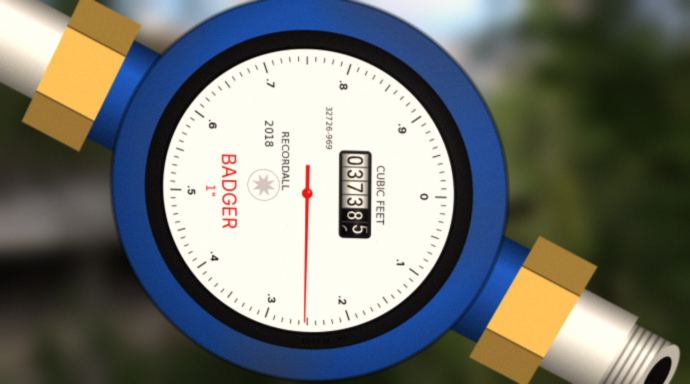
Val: 37385.25 ft³
